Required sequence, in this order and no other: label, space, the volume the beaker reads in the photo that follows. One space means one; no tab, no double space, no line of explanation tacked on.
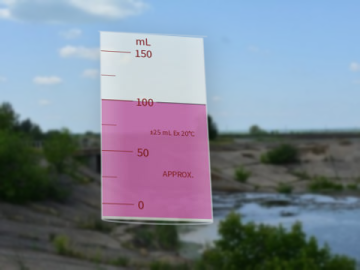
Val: 100 mL
